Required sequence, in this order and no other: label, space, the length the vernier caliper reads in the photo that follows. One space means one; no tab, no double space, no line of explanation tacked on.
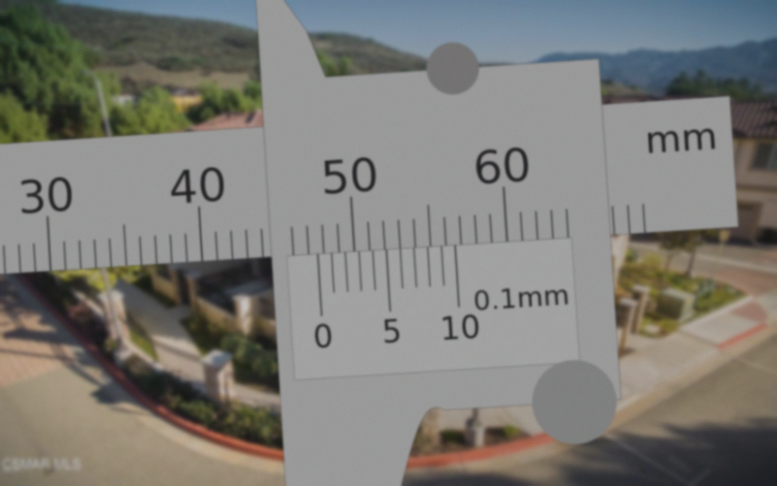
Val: 47.6 mm
